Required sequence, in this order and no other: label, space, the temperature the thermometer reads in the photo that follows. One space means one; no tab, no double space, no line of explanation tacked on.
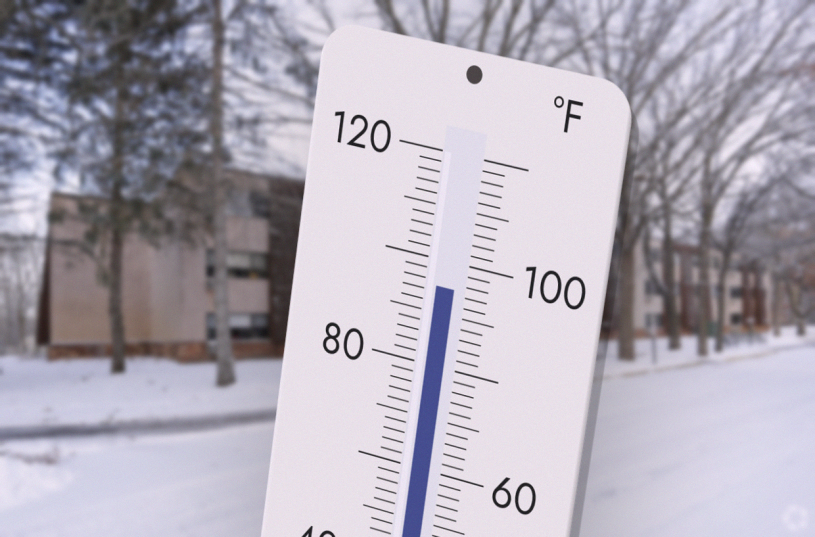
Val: 95 °F
